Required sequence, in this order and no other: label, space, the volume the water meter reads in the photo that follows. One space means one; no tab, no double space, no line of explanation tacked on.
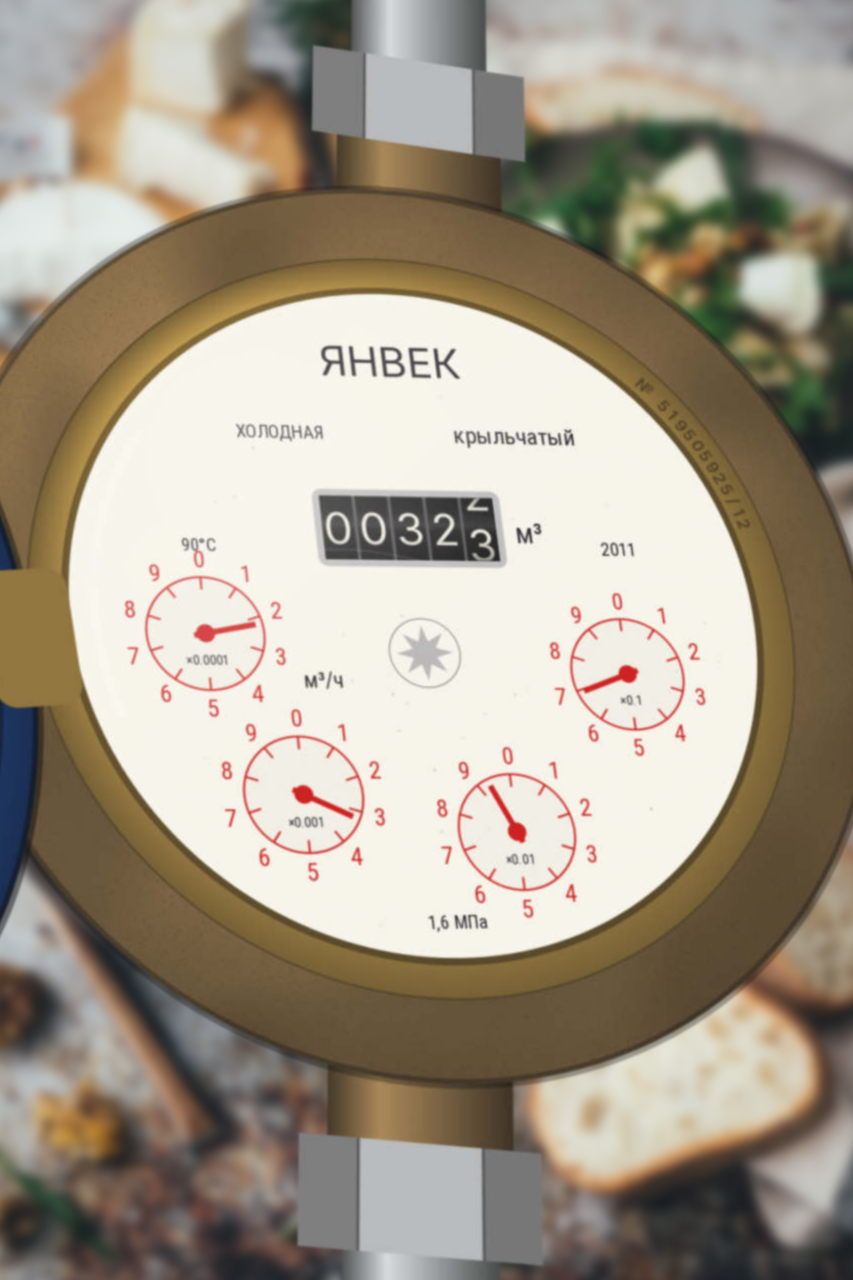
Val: 322.6932 m³
